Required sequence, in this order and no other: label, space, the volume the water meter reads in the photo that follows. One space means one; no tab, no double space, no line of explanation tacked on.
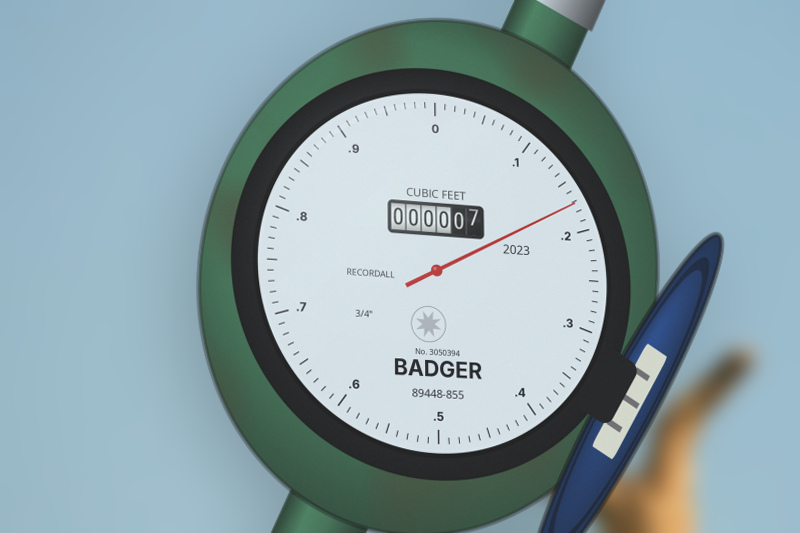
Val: 7.17 ft³
